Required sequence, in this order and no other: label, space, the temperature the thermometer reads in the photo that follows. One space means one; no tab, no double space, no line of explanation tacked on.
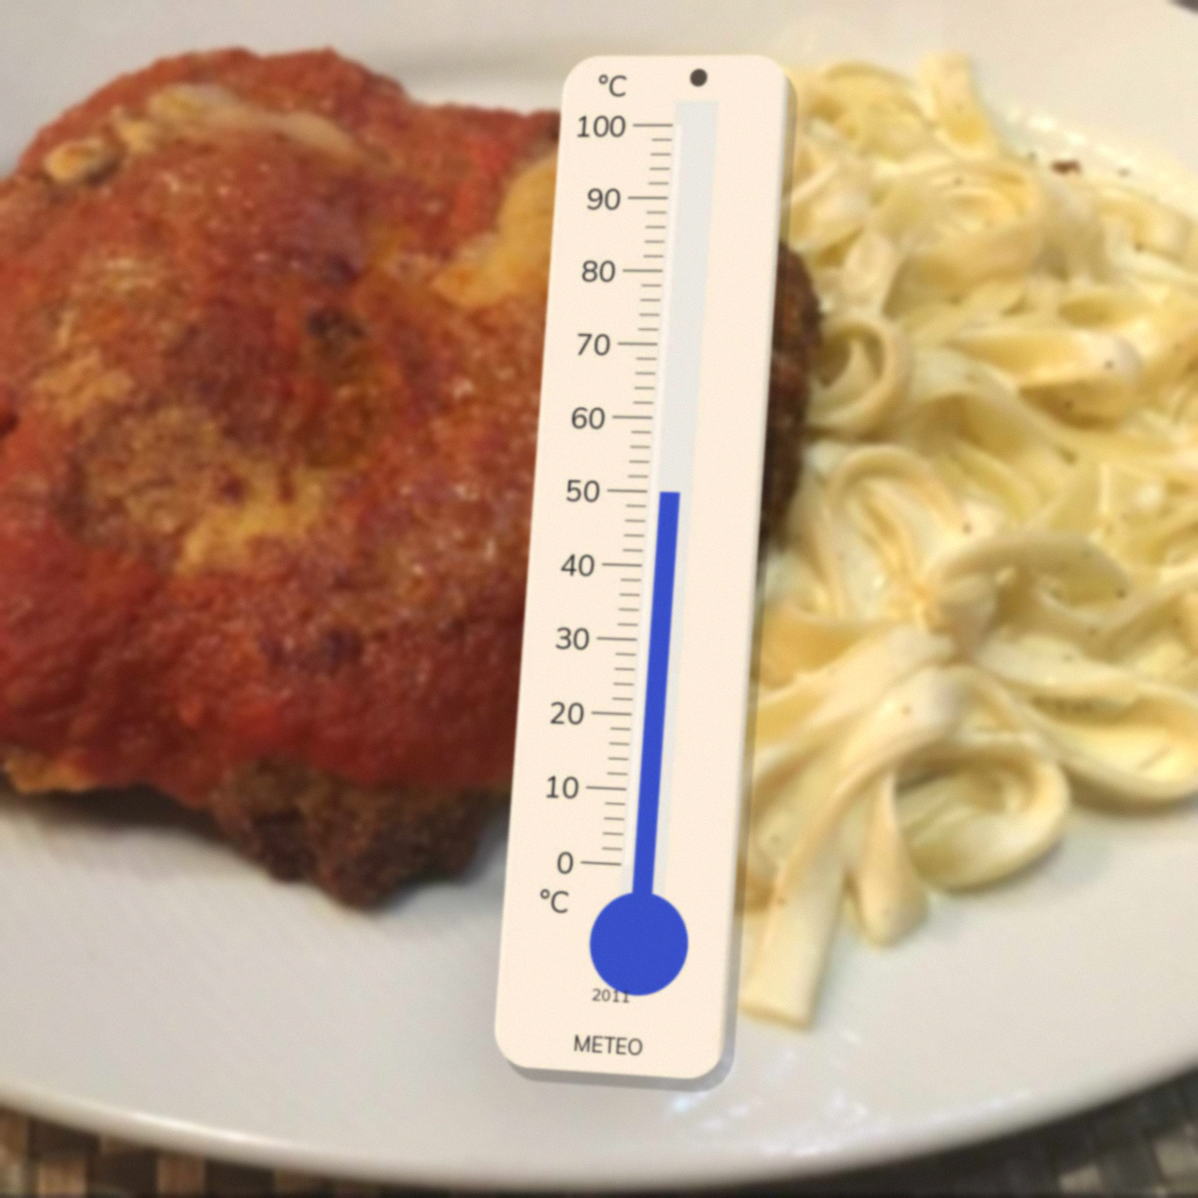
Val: 50 °C
